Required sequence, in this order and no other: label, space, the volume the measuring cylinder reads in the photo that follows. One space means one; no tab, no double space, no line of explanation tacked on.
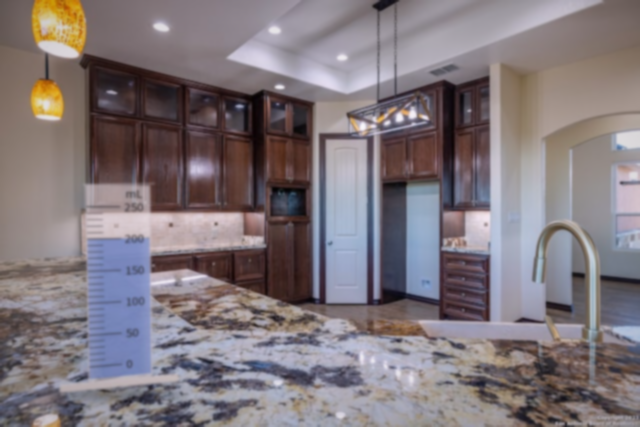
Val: 200 mL
